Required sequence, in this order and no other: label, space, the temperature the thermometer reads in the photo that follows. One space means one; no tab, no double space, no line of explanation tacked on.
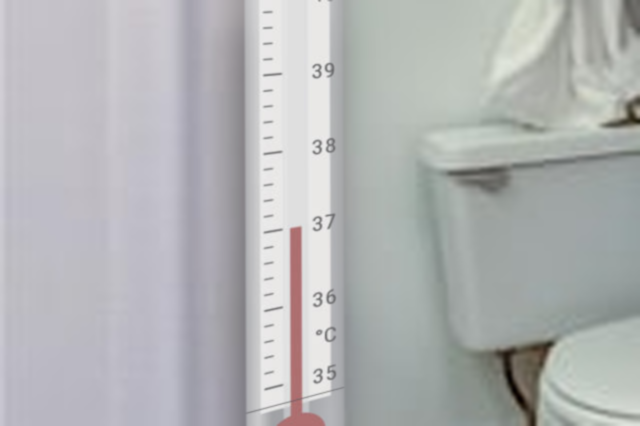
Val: 37 °C
